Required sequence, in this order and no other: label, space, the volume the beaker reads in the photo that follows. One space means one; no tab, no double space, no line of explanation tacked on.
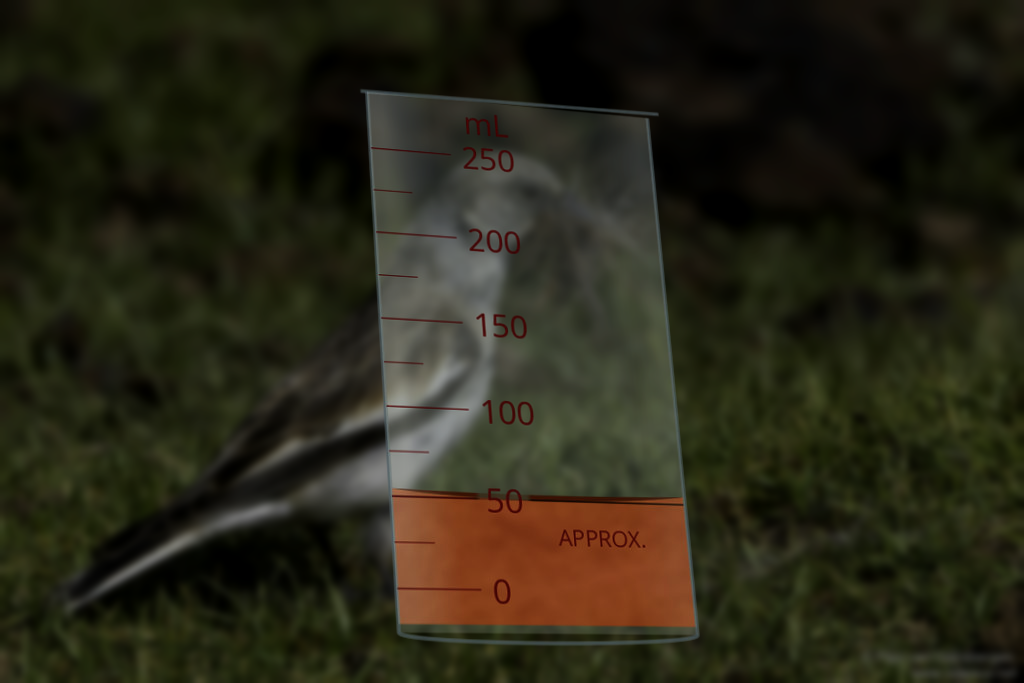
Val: 50 mL
